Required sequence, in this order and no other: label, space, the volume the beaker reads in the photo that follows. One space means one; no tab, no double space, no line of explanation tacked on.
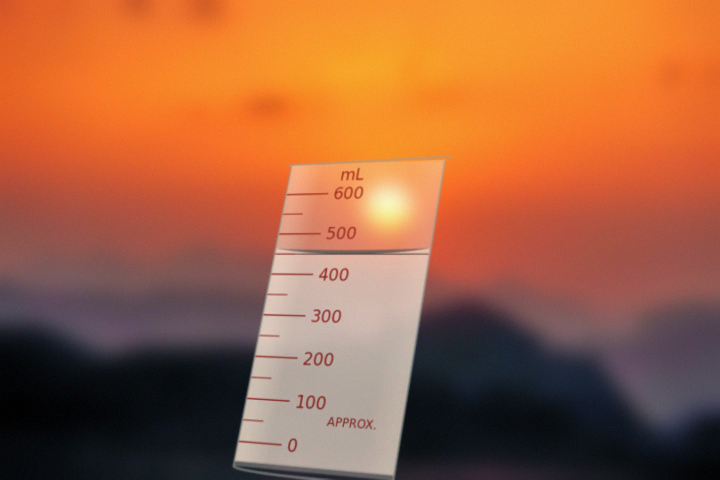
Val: 450 mL
